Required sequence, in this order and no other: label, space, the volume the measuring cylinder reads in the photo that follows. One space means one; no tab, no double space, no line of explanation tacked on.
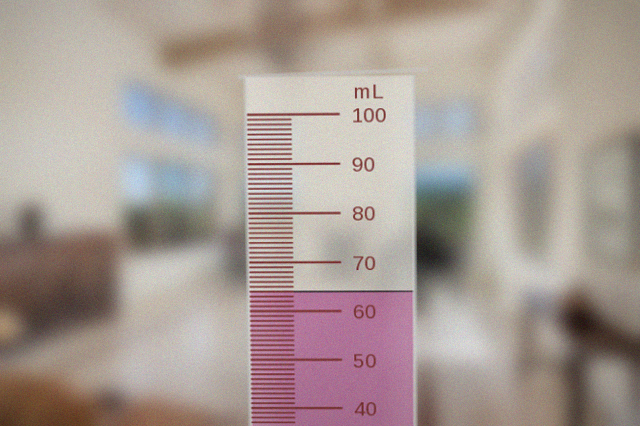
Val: 64 mL
